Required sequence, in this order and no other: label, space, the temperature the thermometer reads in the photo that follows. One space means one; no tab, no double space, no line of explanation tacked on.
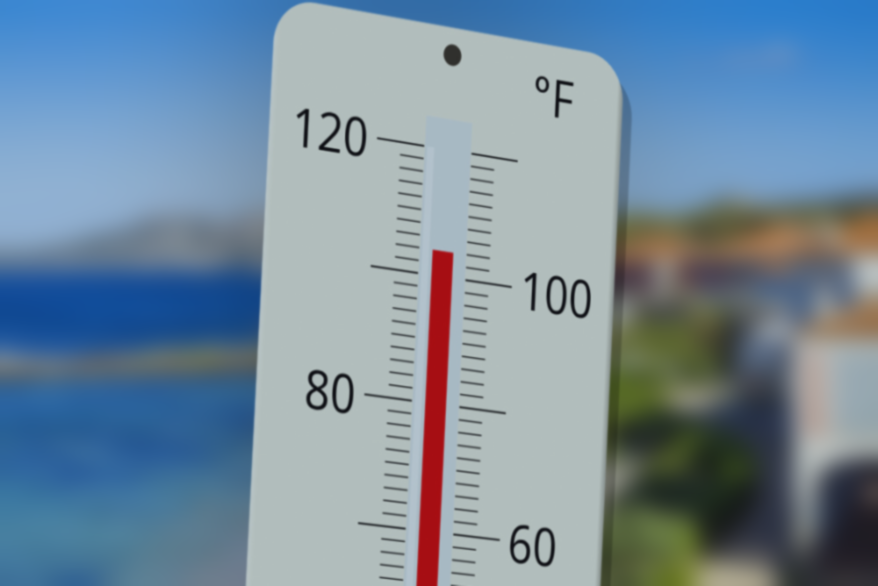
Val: 104 °F
